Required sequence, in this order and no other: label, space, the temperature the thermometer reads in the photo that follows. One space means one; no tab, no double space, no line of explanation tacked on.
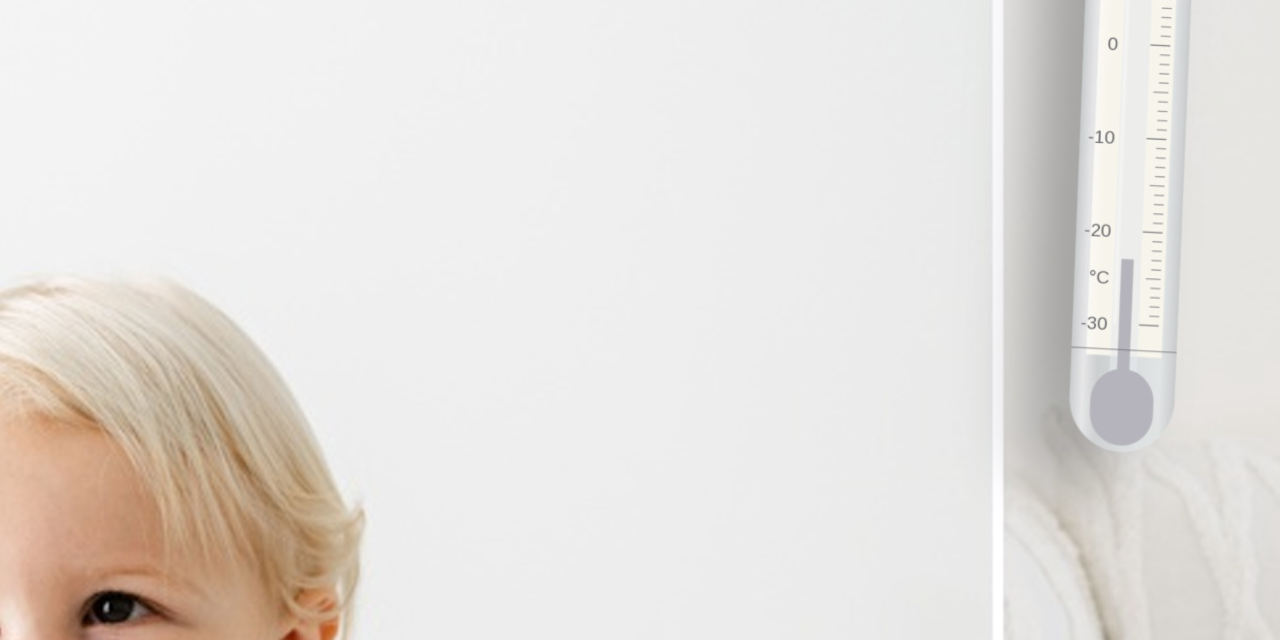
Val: -23 °C
